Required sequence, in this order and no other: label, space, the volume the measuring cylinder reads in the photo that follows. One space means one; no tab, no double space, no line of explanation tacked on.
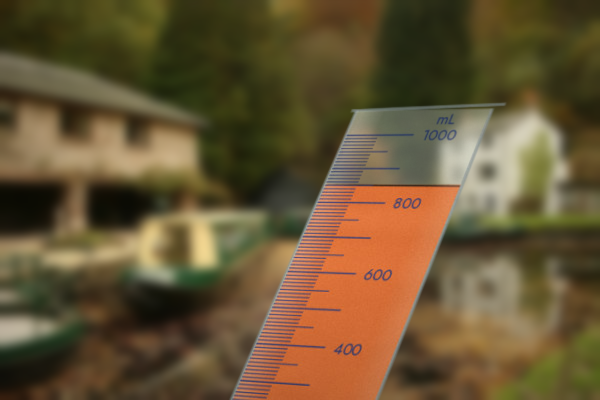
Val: 850 mL
